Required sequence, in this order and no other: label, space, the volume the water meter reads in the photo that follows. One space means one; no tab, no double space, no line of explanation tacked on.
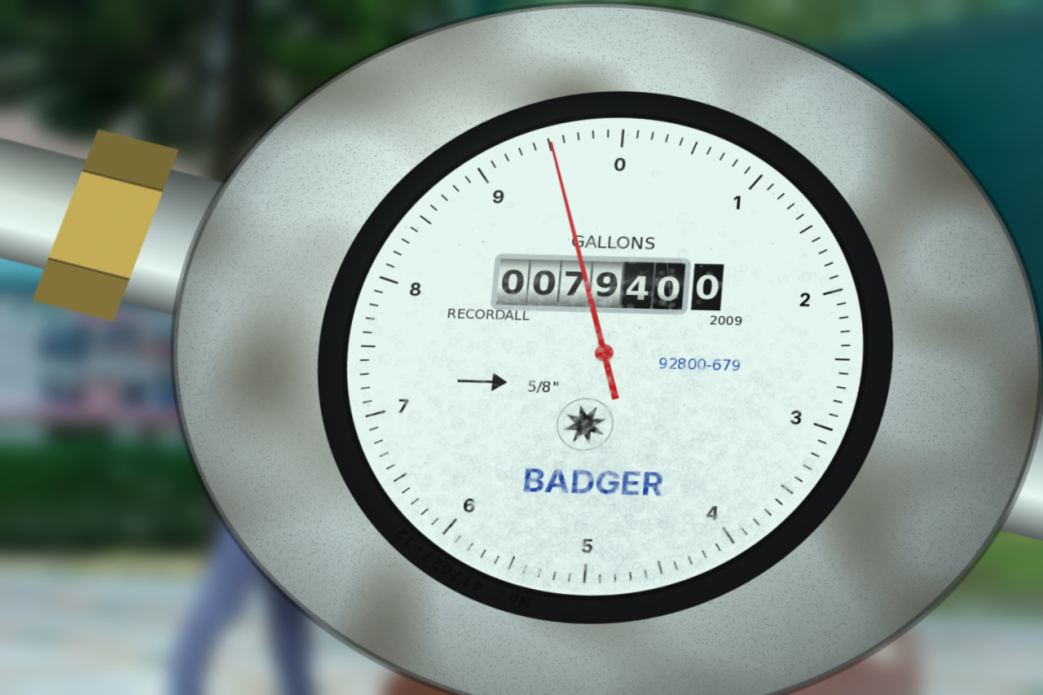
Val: 79399.5 gal
